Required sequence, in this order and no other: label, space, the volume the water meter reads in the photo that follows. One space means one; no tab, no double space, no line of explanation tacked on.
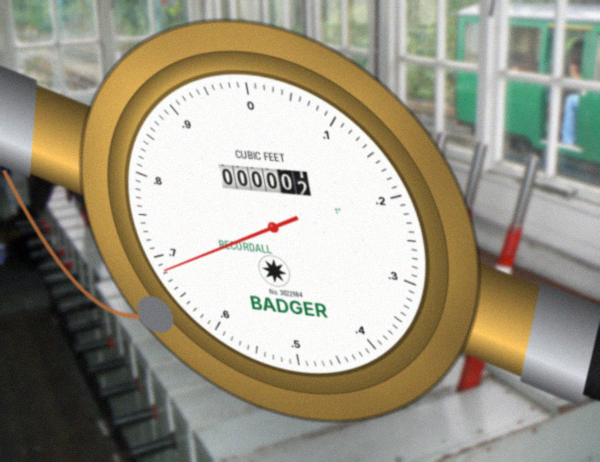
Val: 1.68 ft³
